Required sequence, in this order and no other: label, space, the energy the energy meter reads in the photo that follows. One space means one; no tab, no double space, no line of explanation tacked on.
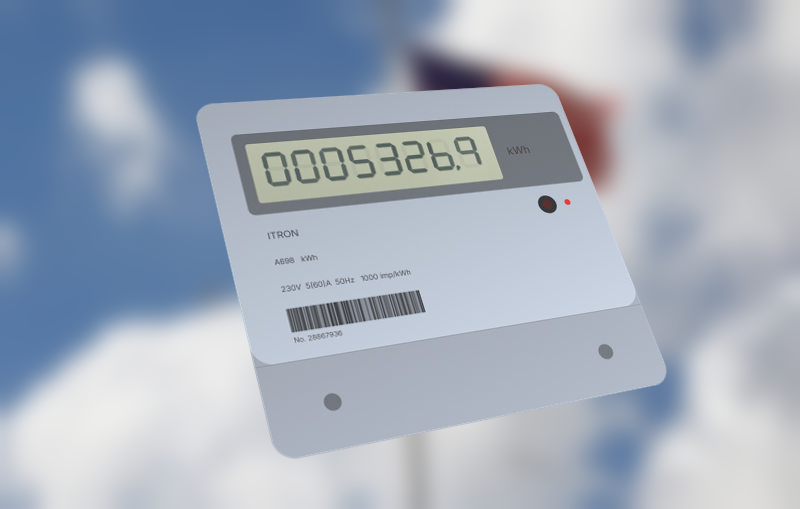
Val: 5326.9 kWh
